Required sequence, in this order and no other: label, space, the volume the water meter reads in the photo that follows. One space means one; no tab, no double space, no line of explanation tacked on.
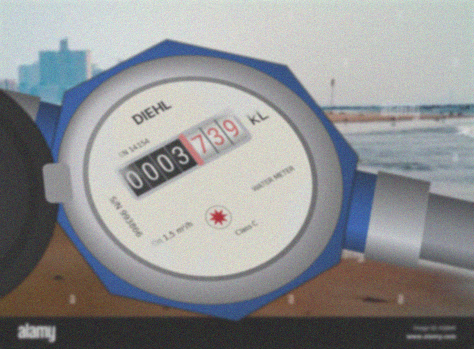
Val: 3.739 kL
